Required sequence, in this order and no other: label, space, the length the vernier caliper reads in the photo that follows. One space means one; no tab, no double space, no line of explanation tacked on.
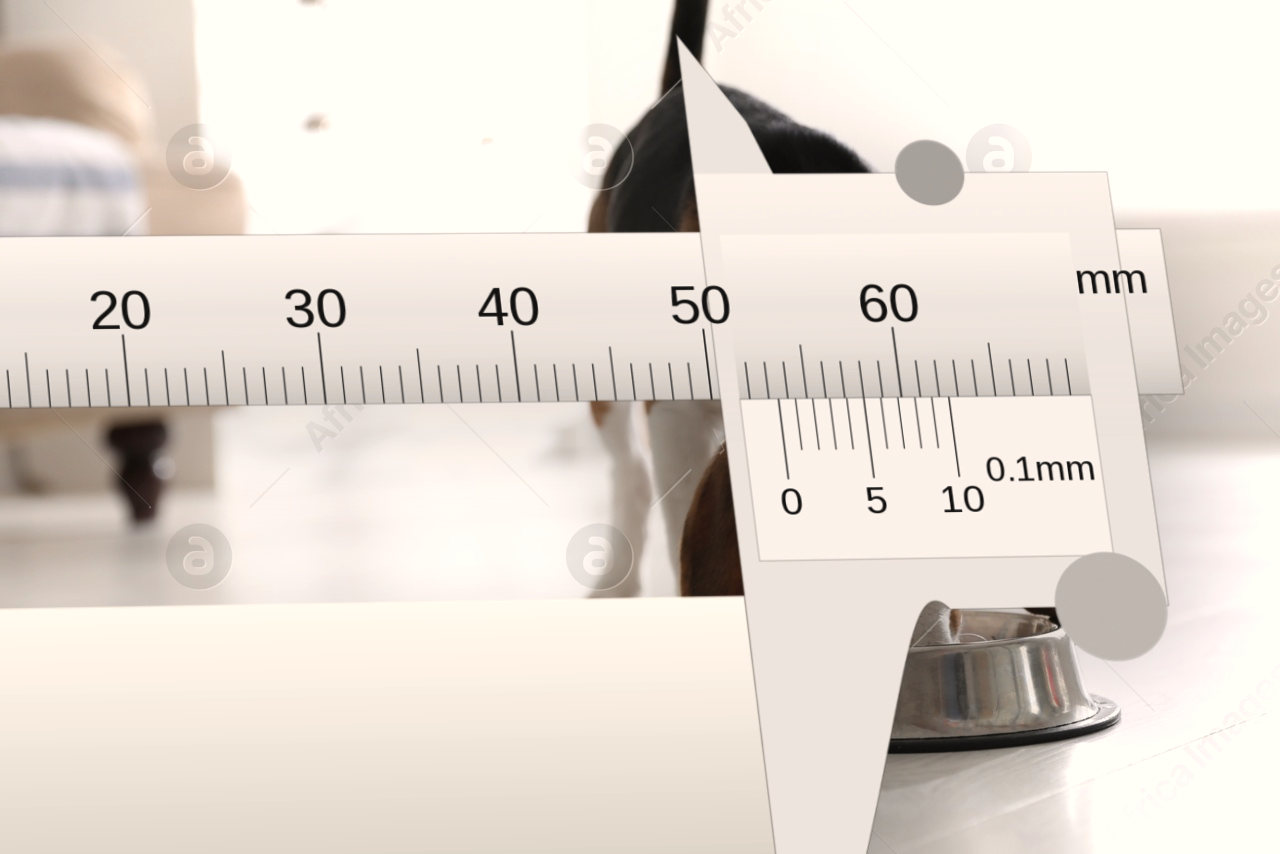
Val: 53.5 mm
